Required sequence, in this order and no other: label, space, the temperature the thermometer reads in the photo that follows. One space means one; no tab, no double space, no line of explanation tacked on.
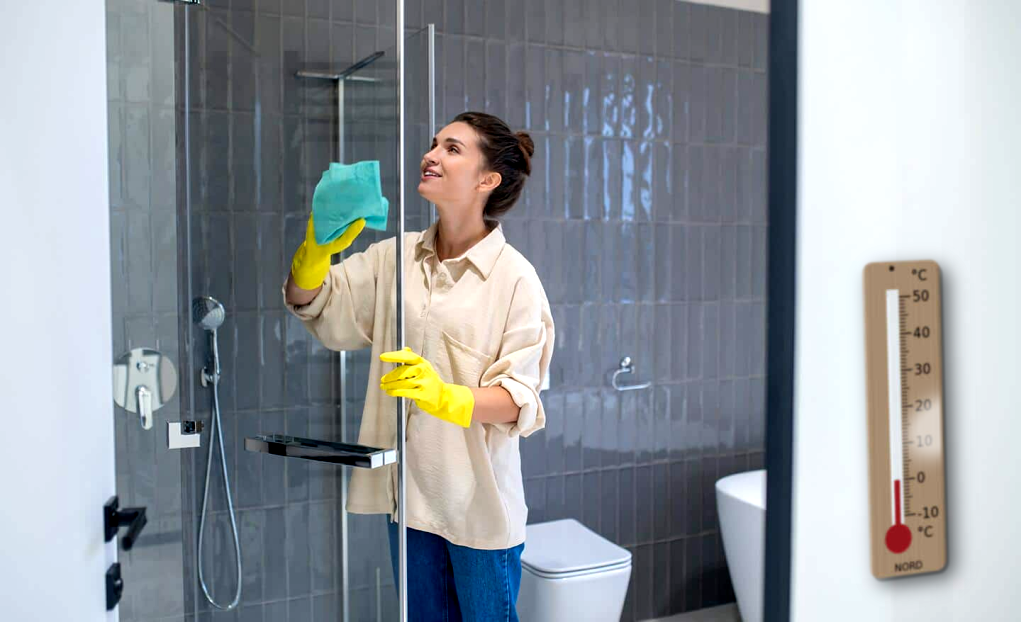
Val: 0 °C
